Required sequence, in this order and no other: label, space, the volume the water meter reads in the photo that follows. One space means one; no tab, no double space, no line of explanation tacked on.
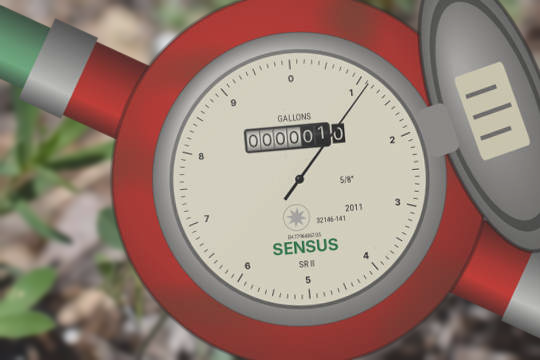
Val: 11.1 gal
